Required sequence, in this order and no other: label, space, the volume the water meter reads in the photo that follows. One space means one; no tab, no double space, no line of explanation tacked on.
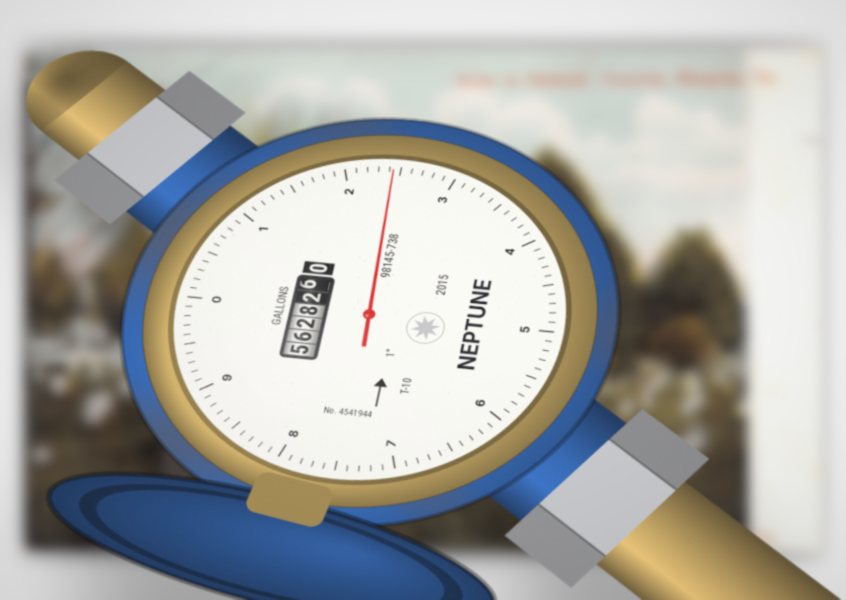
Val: 5628262.4 gal
